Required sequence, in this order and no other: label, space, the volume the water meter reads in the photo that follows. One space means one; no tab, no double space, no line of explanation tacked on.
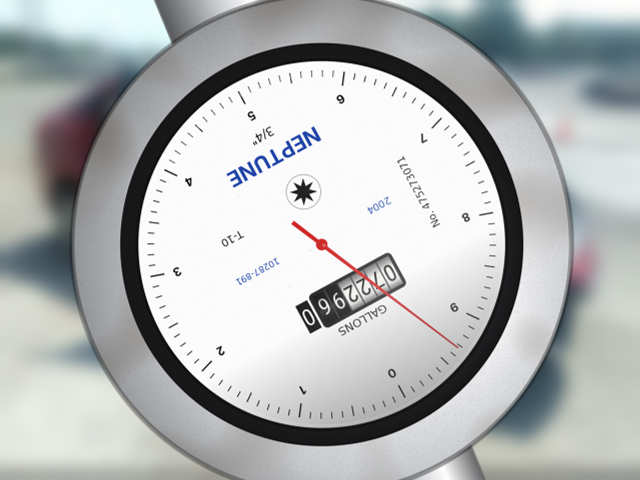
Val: 722959.3 gal
